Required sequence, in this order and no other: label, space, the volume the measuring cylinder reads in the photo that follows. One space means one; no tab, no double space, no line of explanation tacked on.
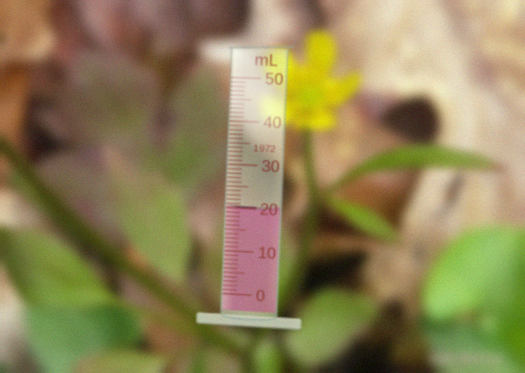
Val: 20 mL
